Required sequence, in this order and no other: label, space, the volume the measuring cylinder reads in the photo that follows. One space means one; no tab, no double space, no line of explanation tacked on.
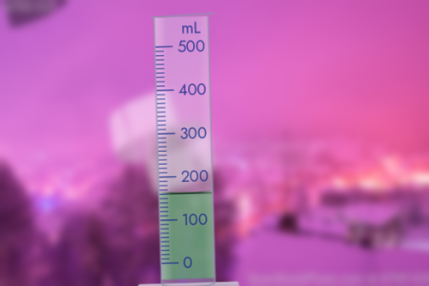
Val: 160 mL
